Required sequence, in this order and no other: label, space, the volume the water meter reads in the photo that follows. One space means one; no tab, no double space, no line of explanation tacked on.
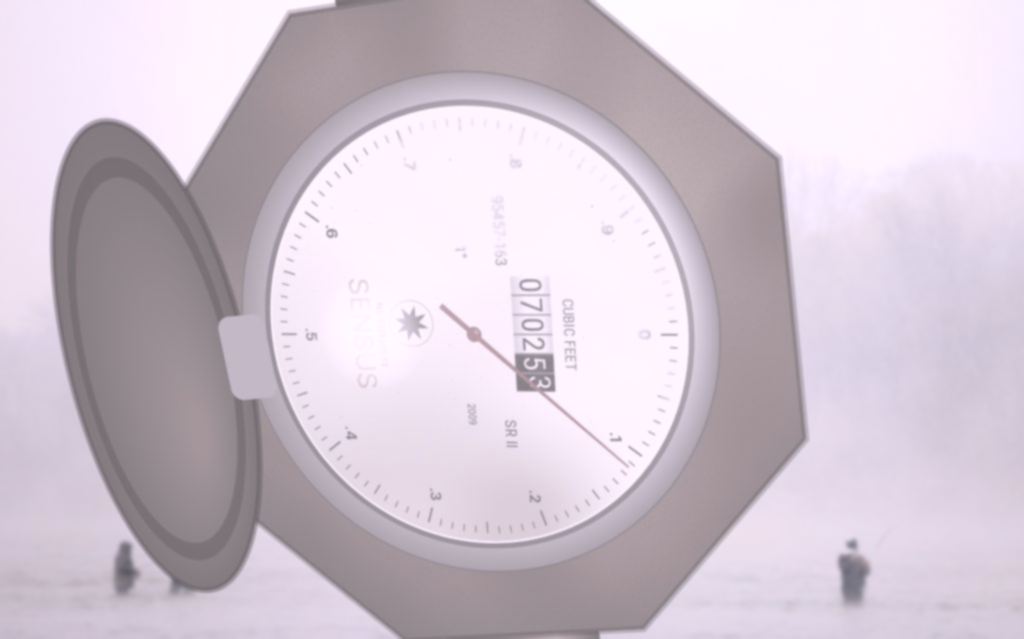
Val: 70253.11 ft³
